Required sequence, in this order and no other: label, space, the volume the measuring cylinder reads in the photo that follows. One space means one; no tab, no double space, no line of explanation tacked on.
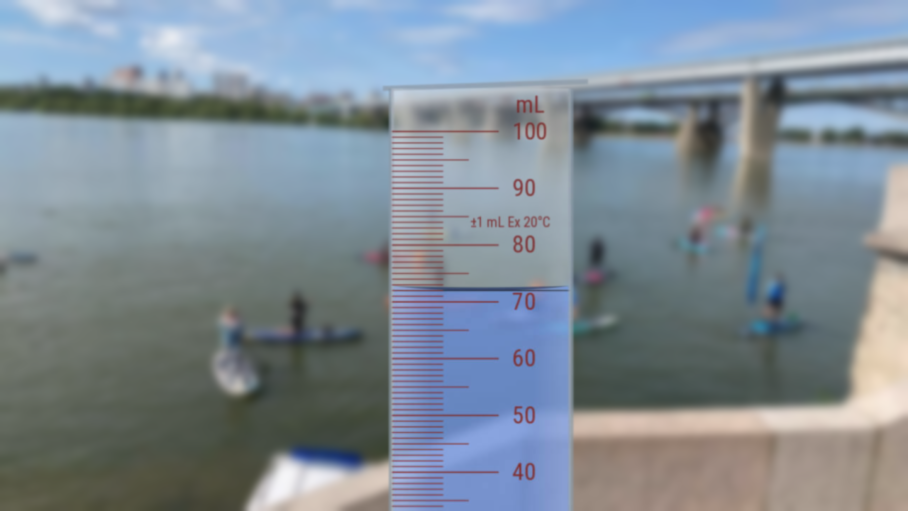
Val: 72 mL
